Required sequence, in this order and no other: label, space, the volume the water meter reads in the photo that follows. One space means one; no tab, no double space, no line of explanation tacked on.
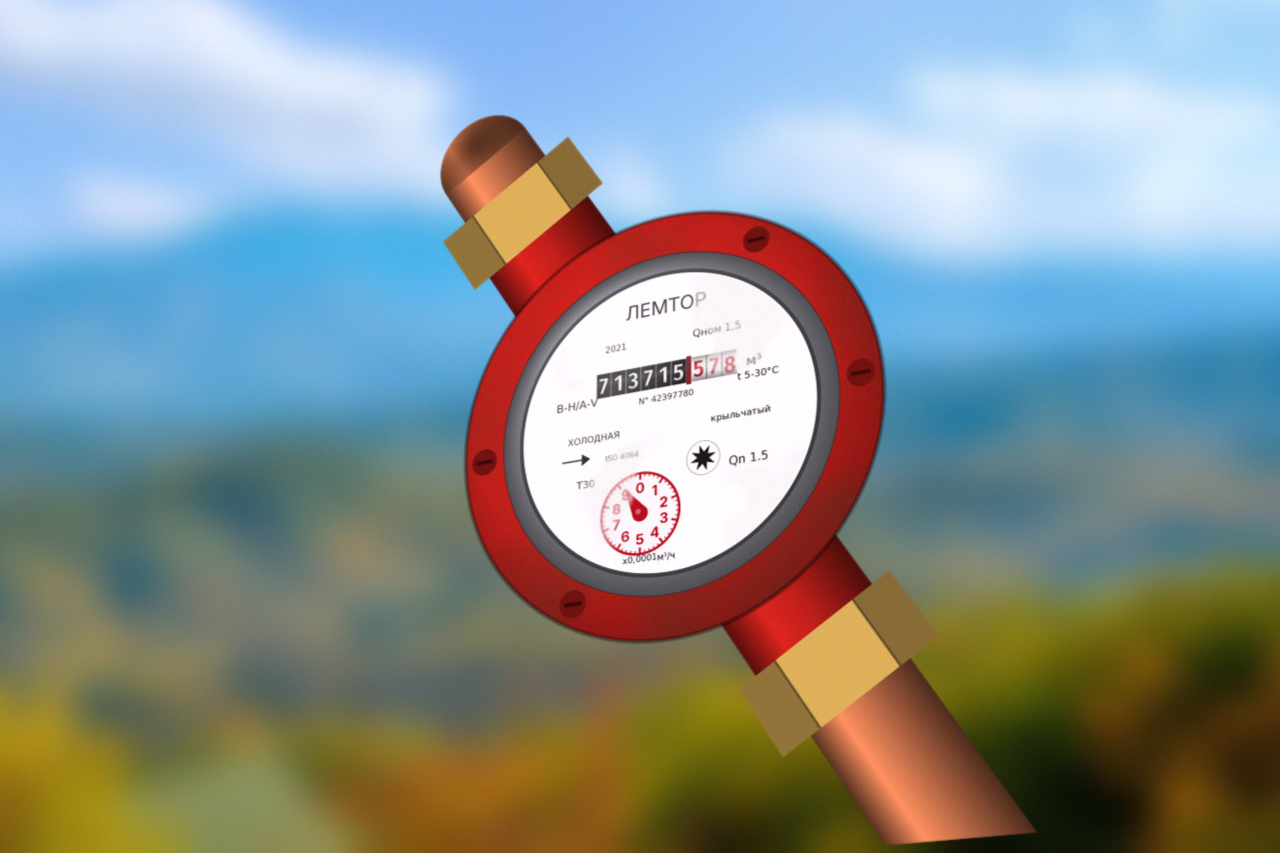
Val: 713715.5779 m³
